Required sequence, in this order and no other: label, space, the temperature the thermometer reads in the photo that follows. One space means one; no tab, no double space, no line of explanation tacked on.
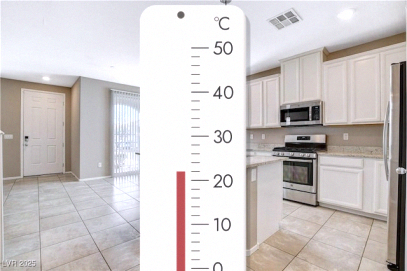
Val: 22 °C
